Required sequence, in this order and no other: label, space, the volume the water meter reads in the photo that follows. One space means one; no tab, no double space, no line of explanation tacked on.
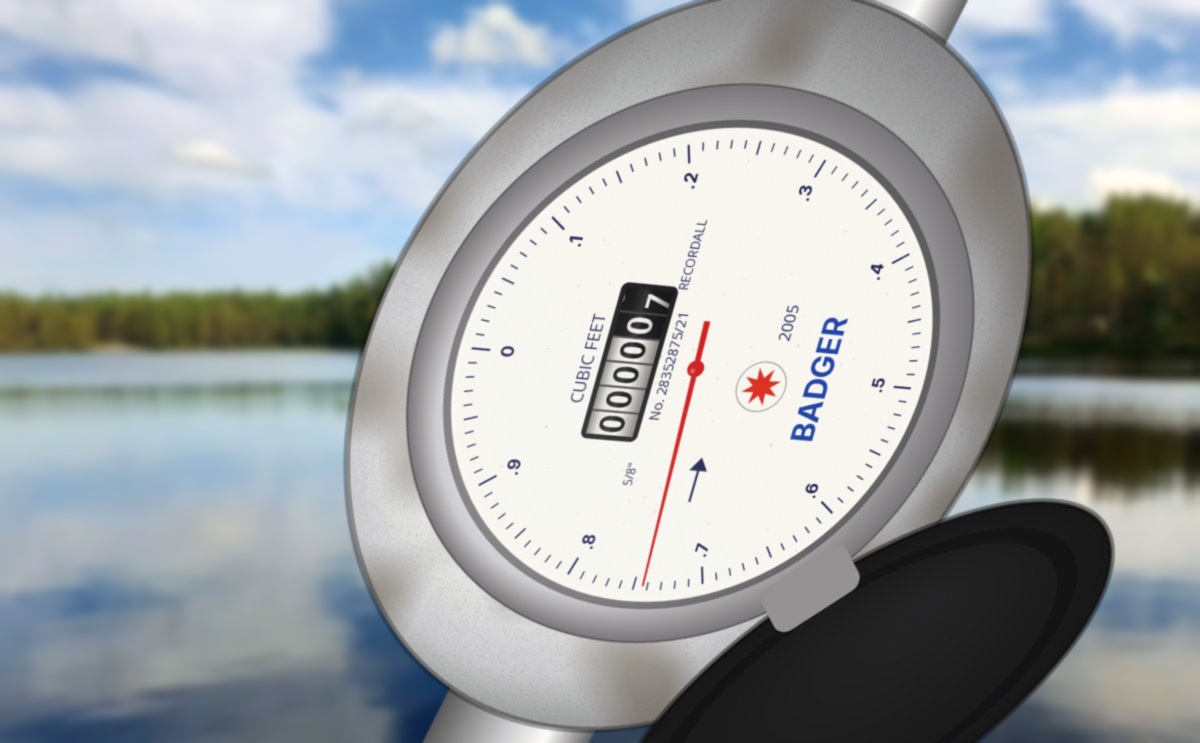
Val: 6.74 ft³
